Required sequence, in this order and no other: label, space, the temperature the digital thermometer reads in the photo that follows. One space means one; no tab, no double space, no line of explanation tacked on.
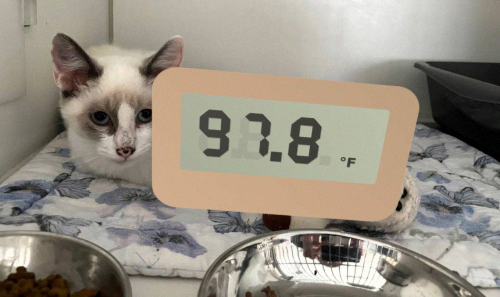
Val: 97.8 °F
